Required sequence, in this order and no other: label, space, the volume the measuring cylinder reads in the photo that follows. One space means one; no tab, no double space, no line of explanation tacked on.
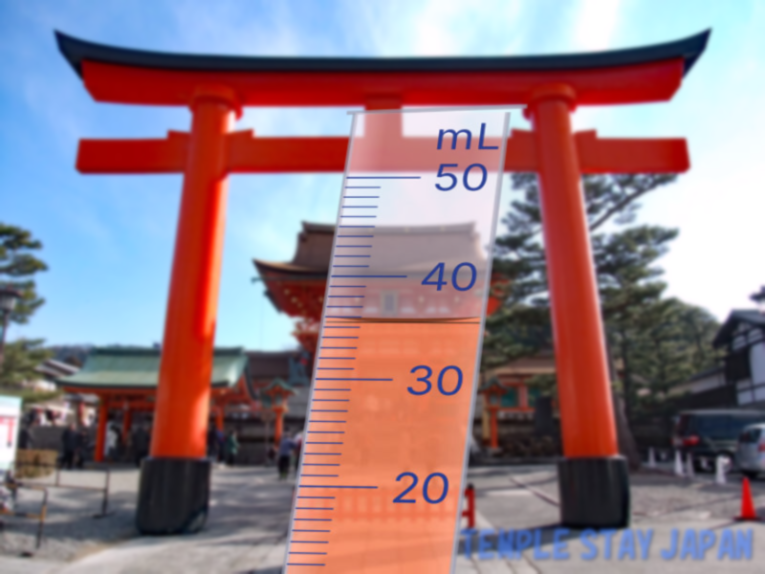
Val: 35.5 mL
